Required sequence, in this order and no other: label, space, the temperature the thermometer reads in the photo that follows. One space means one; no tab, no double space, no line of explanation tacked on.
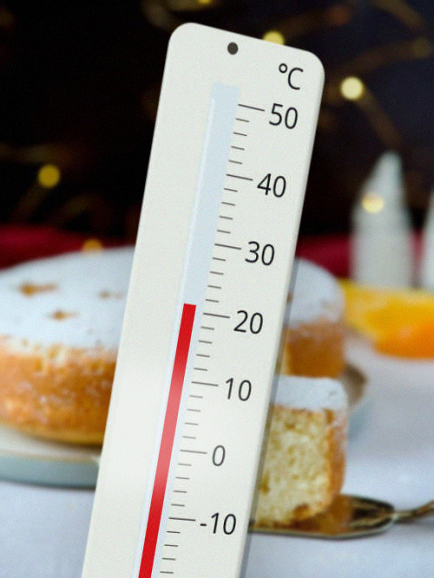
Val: 21 °C
